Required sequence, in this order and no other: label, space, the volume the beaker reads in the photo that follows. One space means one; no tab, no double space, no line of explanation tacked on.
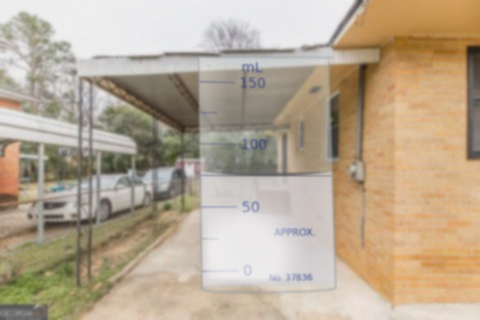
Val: 75 mL
